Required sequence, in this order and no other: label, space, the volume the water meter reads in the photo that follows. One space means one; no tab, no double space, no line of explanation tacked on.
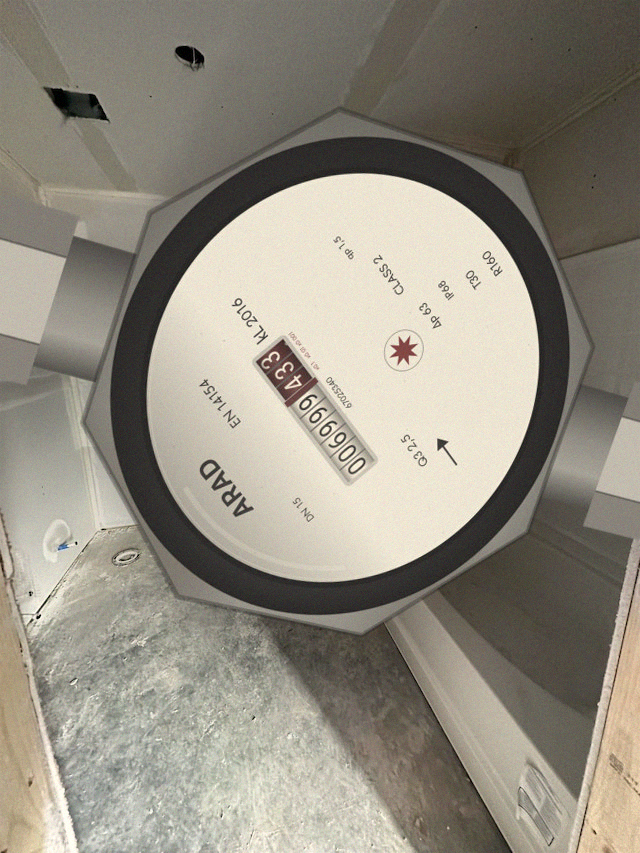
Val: 6999.433 kL
